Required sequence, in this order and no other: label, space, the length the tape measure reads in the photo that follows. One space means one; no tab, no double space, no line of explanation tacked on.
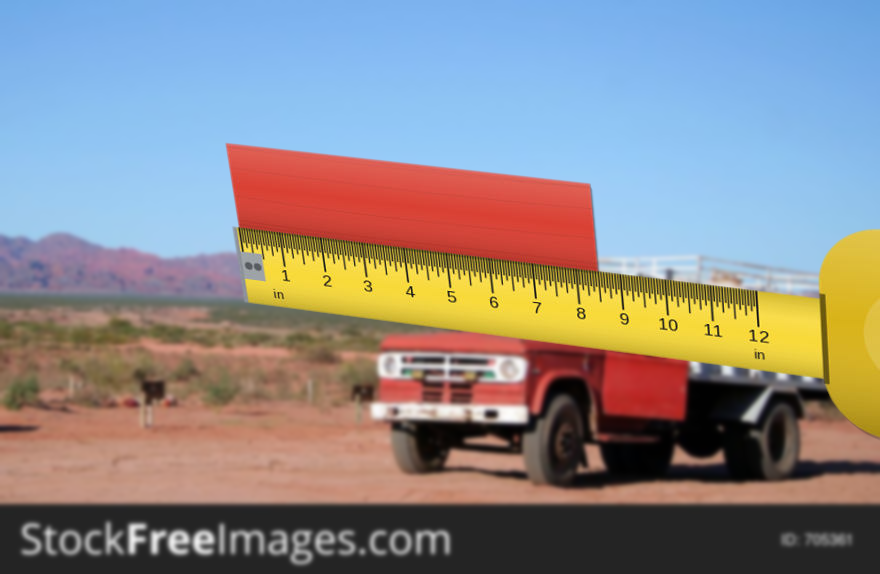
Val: 8.5 in
